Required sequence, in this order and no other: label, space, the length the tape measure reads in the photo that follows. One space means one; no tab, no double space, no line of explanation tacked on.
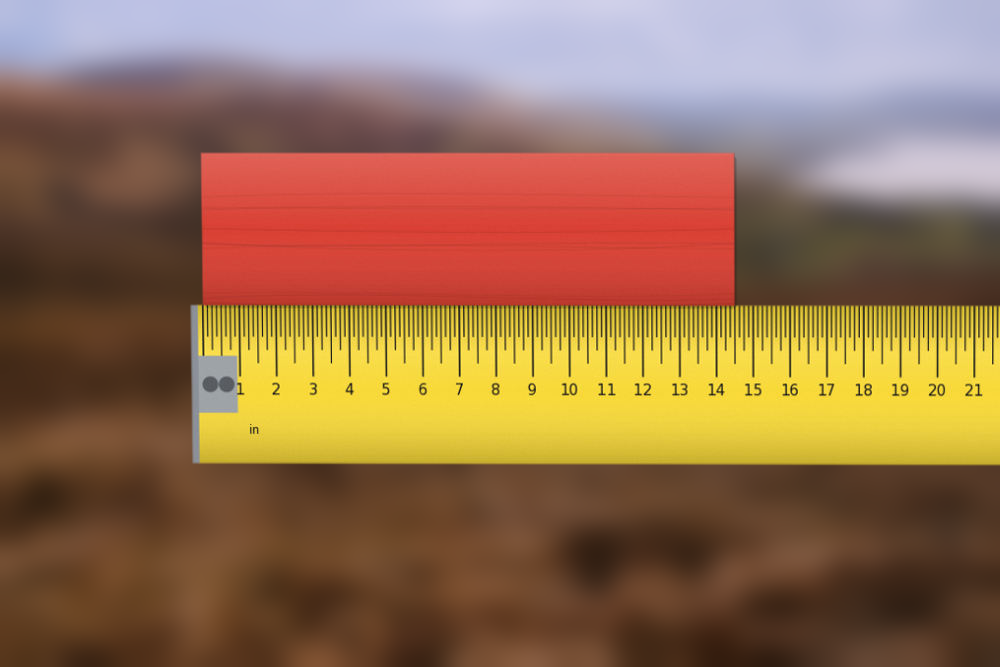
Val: 14.5 in
